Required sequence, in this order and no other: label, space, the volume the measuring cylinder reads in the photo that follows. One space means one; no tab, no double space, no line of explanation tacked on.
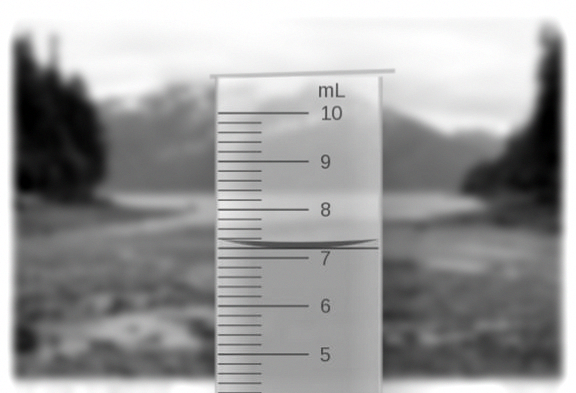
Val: 7.2 mL
